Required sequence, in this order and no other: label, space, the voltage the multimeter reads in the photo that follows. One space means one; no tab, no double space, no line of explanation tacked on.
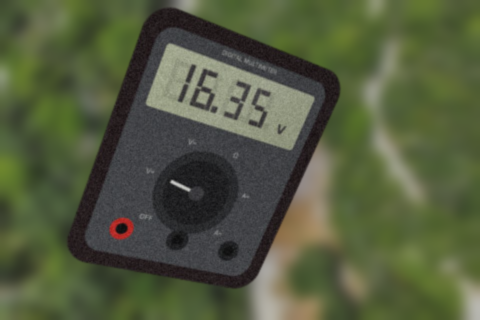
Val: 16.35 V
